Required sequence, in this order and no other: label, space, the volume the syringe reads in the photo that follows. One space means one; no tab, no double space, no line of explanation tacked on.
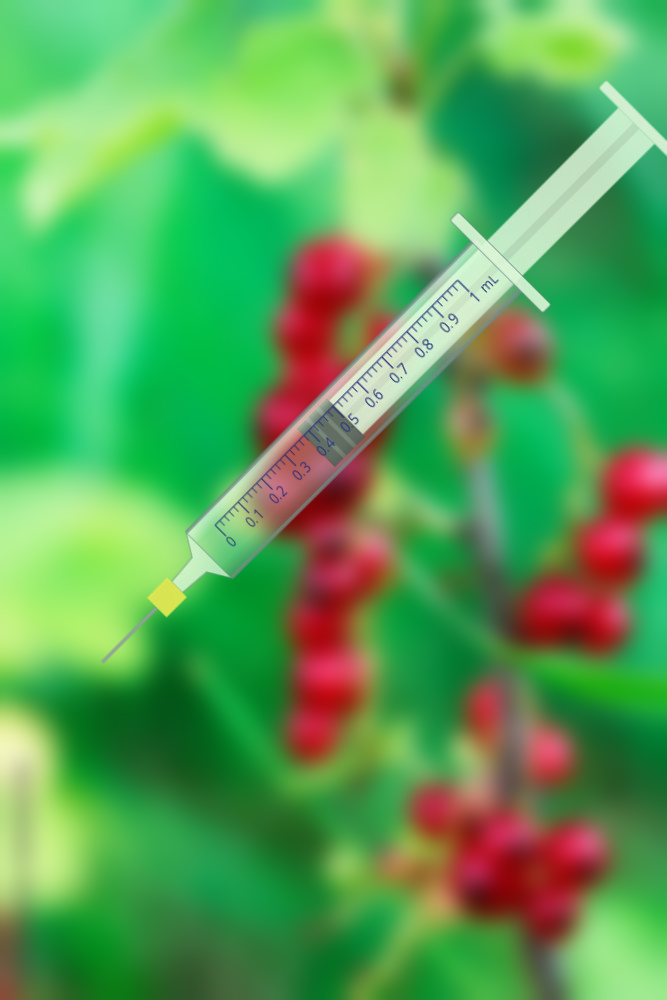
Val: 0.38 mL
